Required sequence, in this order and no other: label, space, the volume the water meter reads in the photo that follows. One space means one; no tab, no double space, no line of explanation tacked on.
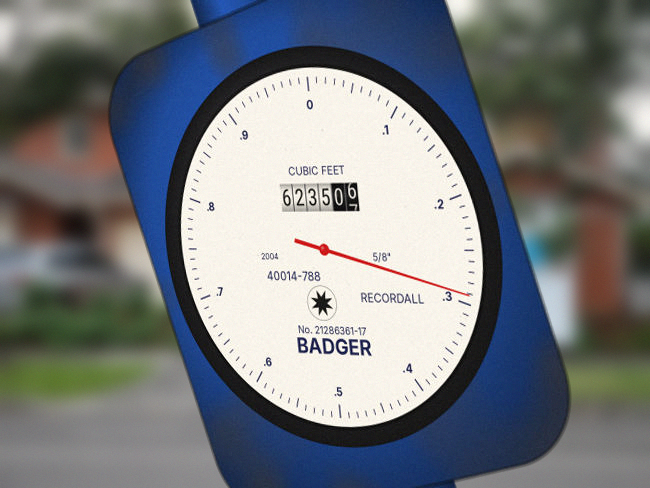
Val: 623506.29 ft³
